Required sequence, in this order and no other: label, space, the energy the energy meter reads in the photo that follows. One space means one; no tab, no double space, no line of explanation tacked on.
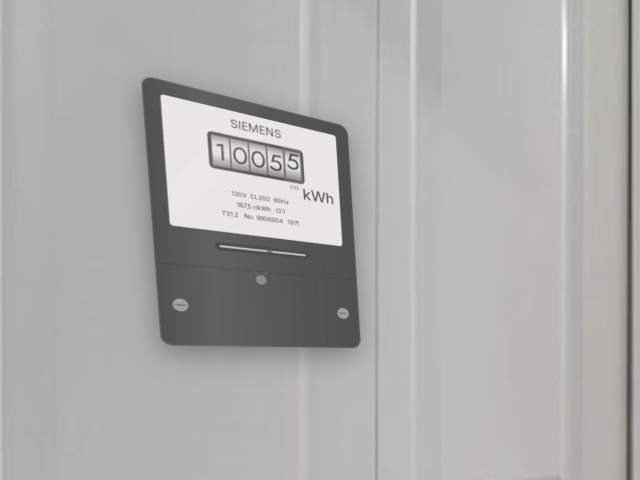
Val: 1005.5 kWh
